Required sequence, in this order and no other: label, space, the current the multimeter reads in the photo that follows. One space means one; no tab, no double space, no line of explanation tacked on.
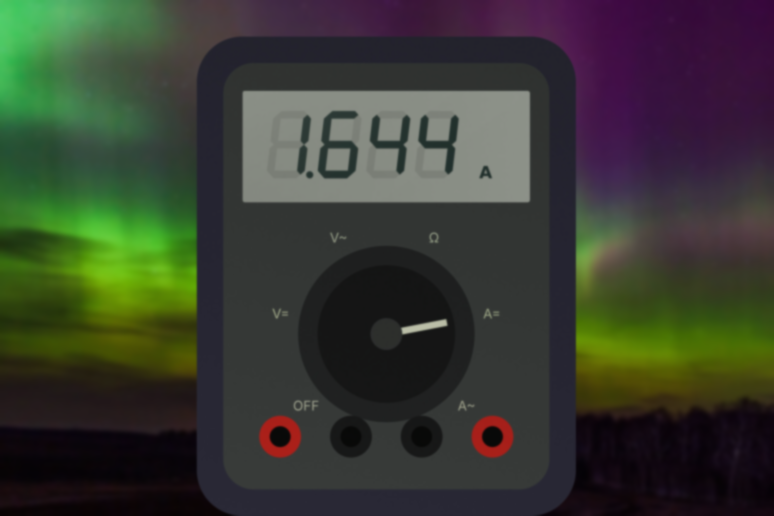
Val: 1.644 A
